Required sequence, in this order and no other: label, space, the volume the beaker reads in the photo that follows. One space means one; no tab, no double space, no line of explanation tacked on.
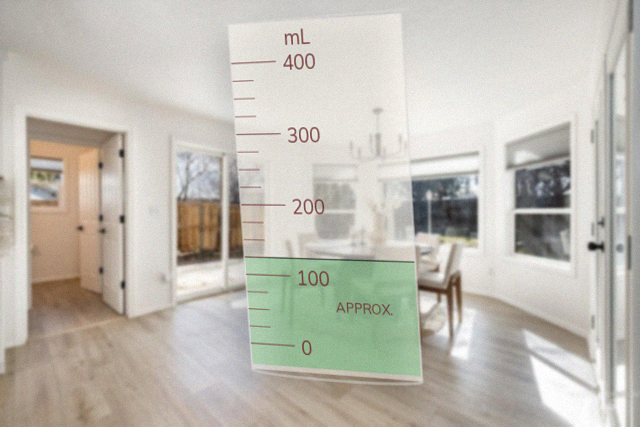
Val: 125 mL
